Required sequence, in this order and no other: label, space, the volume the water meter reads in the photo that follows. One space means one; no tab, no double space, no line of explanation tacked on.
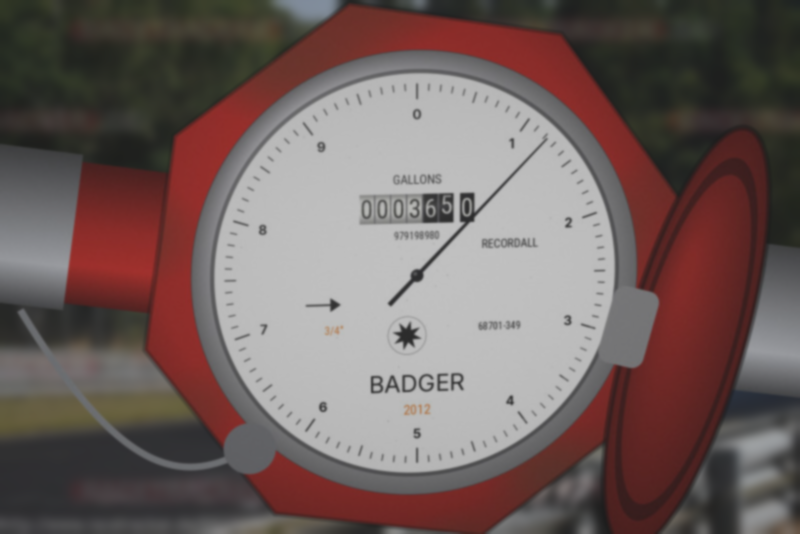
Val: 3651.2 gal
